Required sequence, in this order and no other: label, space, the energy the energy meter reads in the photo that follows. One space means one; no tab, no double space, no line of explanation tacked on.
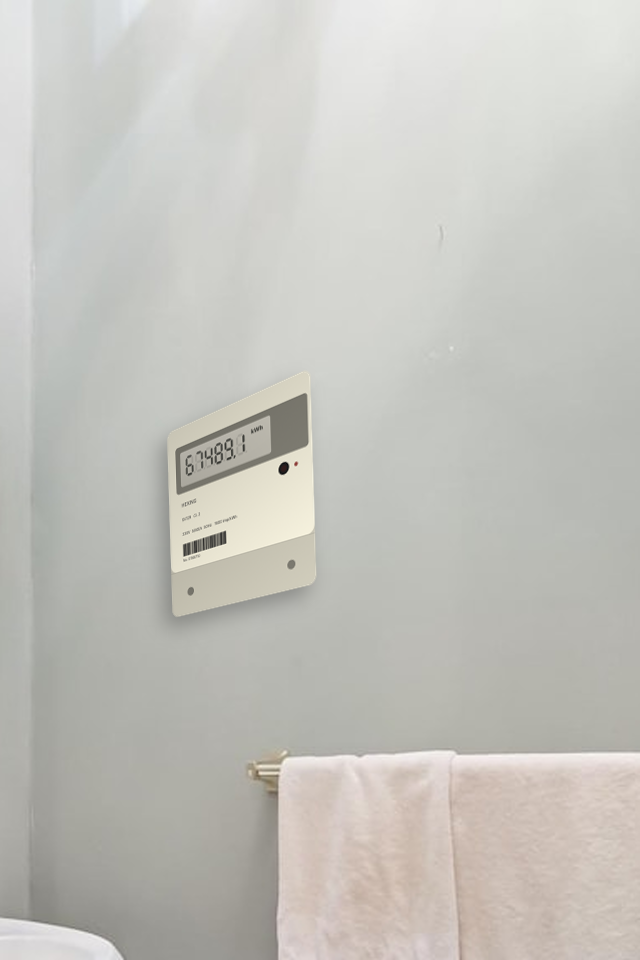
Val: 67489.1 kWh
